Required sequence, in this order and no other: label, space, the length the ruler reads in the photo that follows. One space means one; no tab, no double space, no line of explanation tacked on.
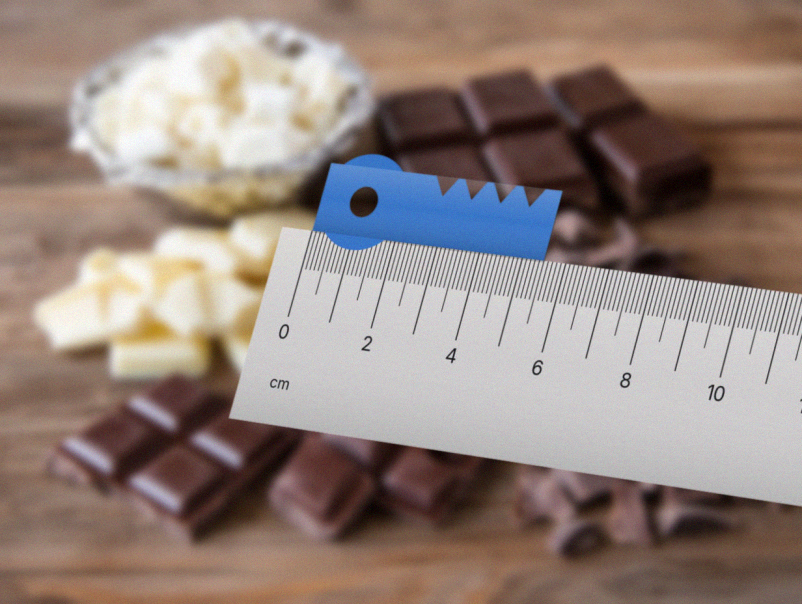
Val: 5.5 cm
